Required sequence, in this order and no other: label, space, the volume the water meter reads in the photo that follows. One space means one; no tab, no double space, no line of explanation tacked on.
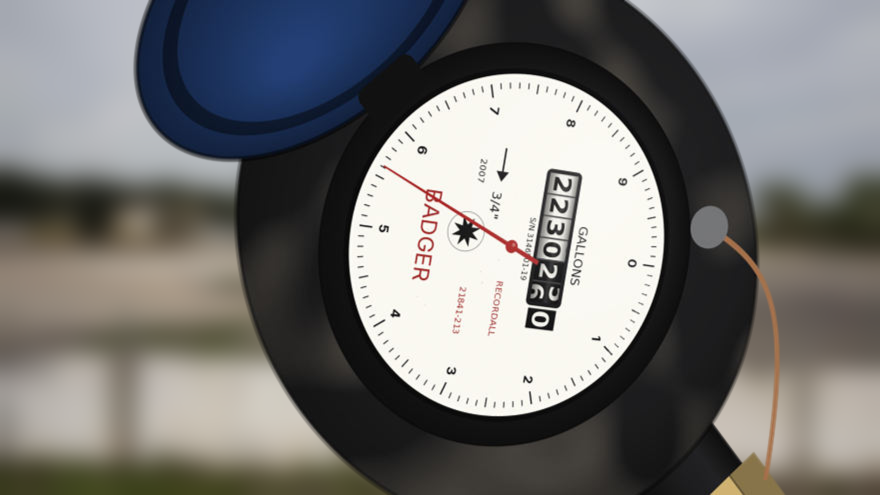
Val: 2230255.6 gal
